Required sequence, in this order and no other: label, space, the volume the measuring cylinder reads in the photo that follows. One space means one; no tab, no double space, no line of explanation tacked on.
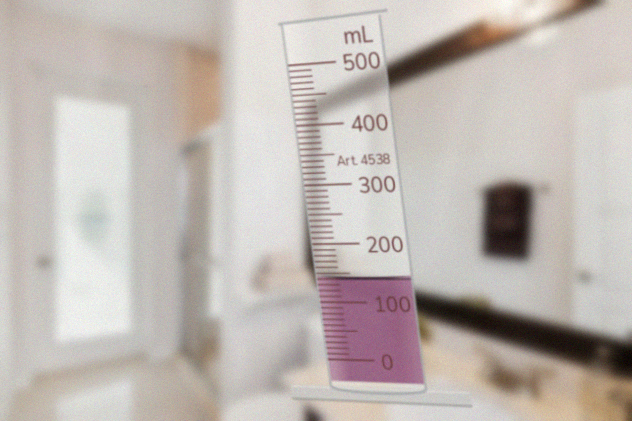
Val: 140 mL
